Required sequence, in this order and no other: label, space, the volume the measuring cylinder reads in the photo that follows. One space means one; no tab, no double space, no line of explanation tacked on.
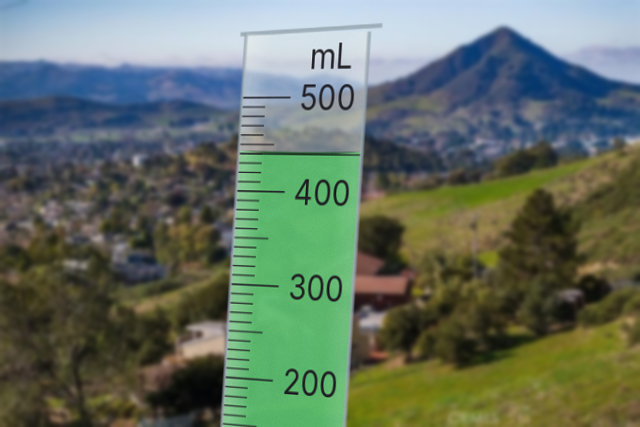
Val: 440 mL
